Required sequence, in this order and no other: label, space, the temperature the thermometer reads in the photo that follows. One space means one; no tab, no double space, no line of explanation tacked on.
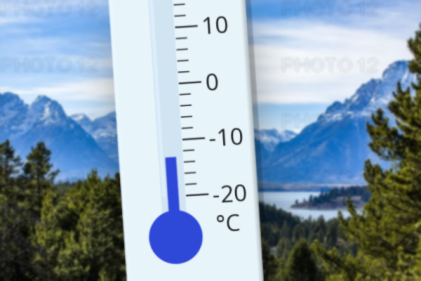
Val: -13 °C
